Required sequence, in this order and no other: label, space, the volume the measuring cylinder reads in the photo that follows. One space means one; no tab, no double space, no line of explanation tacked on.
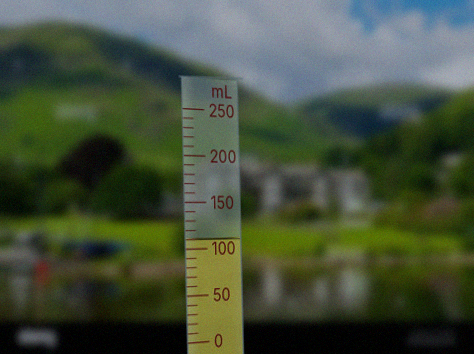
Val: 110 mL
